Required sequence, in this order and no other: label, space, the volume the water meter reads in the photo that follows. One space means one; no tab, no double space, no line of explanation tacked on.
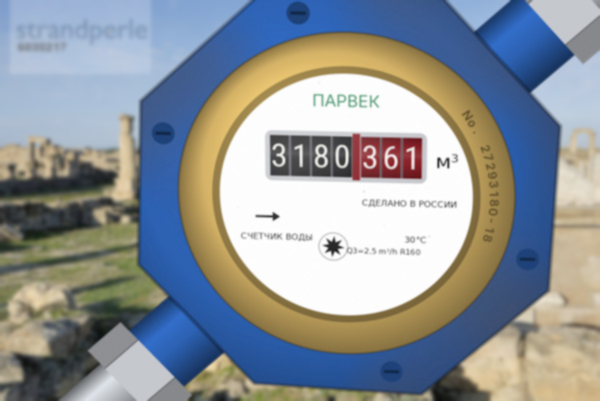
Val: 3180.361 m³
